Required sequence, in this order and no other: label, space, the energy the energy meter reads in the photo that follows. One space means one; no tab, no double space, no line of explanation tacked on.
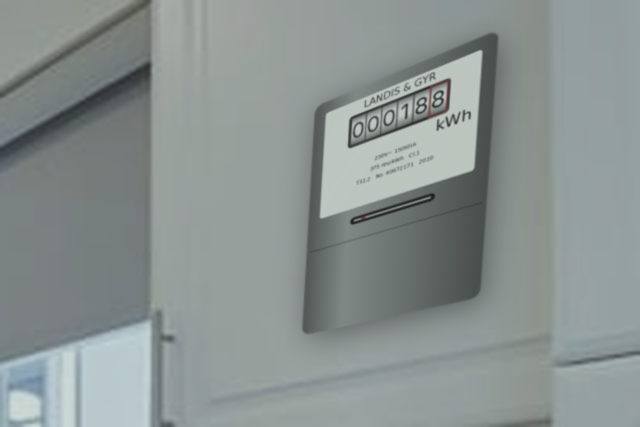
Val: 18.8 kWh
